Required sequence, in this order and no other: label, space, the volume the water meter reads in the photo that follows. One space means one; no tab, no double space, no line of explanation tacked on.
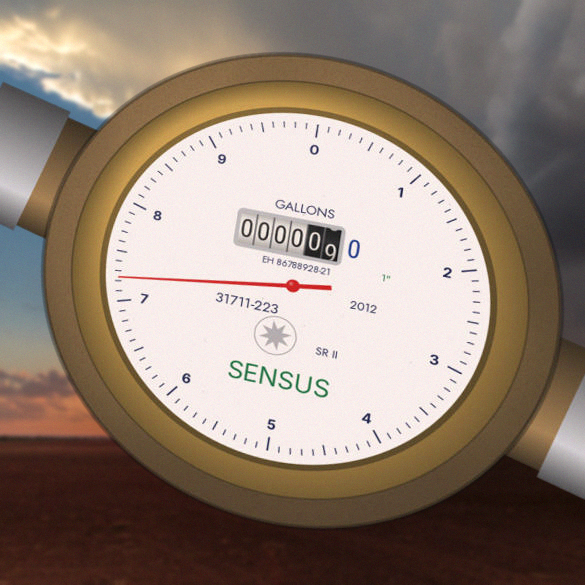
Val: 87.2 gal
